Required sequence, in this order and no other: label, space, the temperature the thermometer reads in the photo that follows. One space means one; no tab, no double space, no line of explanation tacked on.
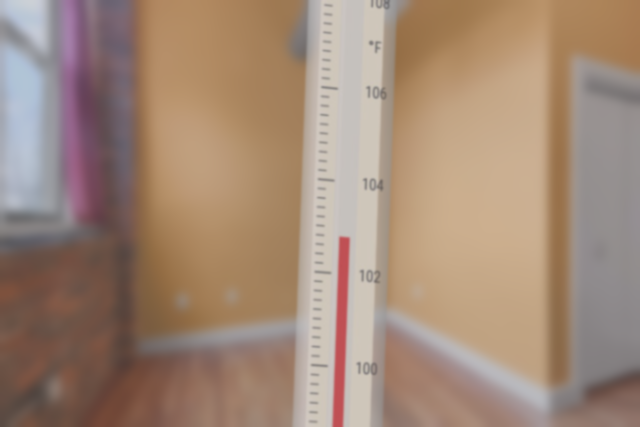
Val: 102.8 °F
